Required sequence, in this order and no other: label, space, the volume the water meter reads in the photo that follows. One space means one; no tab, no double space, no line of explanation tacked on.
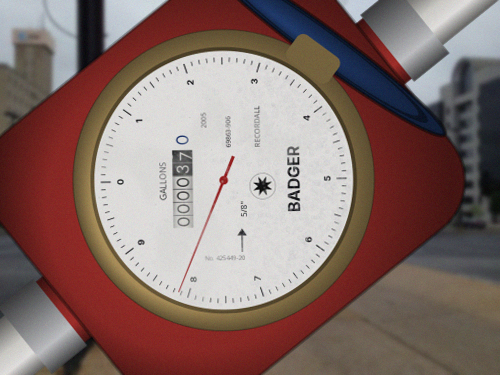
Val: 368.1 gal
